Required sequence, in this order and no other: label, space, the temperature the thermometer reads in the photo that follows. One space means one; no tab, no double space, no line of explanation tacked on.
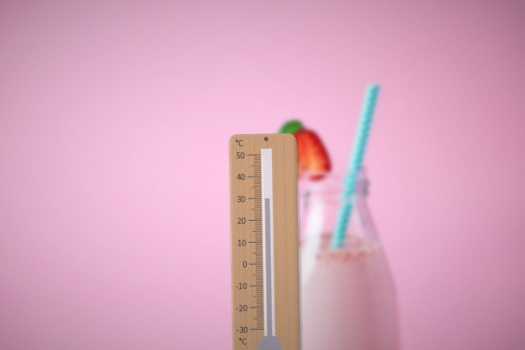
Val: 30 °C
